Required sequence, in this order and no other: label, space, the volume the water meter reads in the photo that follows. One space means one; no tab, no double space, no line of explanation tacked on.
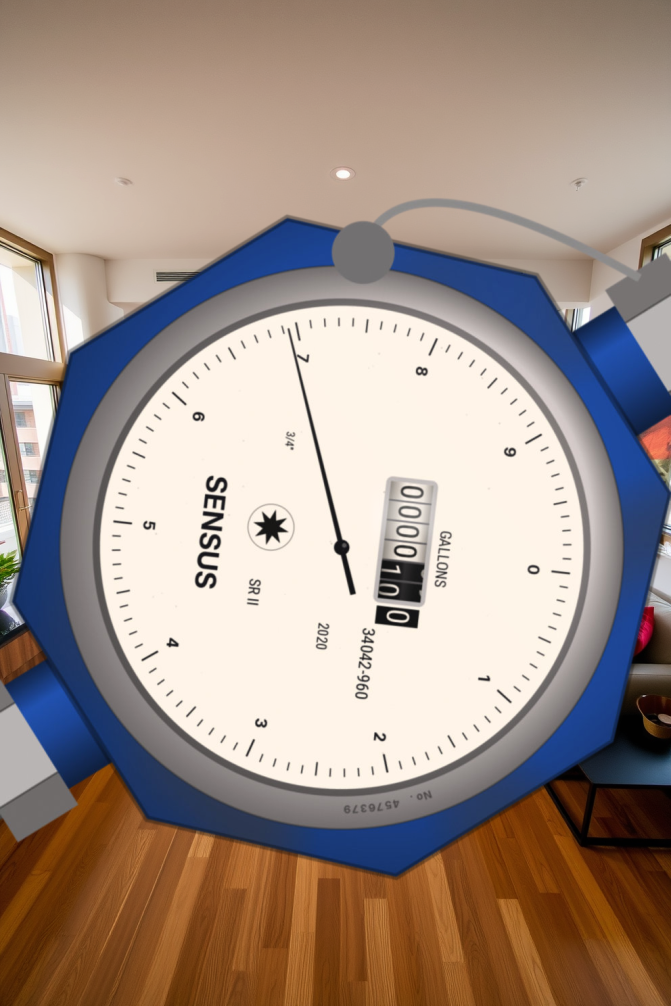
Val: 96.9 gal
